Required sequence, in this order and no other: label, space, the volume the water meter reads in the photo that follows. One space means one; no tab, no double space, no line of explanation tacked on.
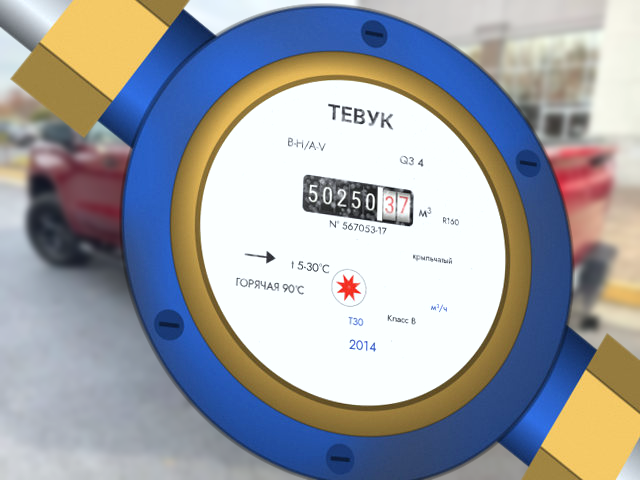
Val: 50250.37 m³
